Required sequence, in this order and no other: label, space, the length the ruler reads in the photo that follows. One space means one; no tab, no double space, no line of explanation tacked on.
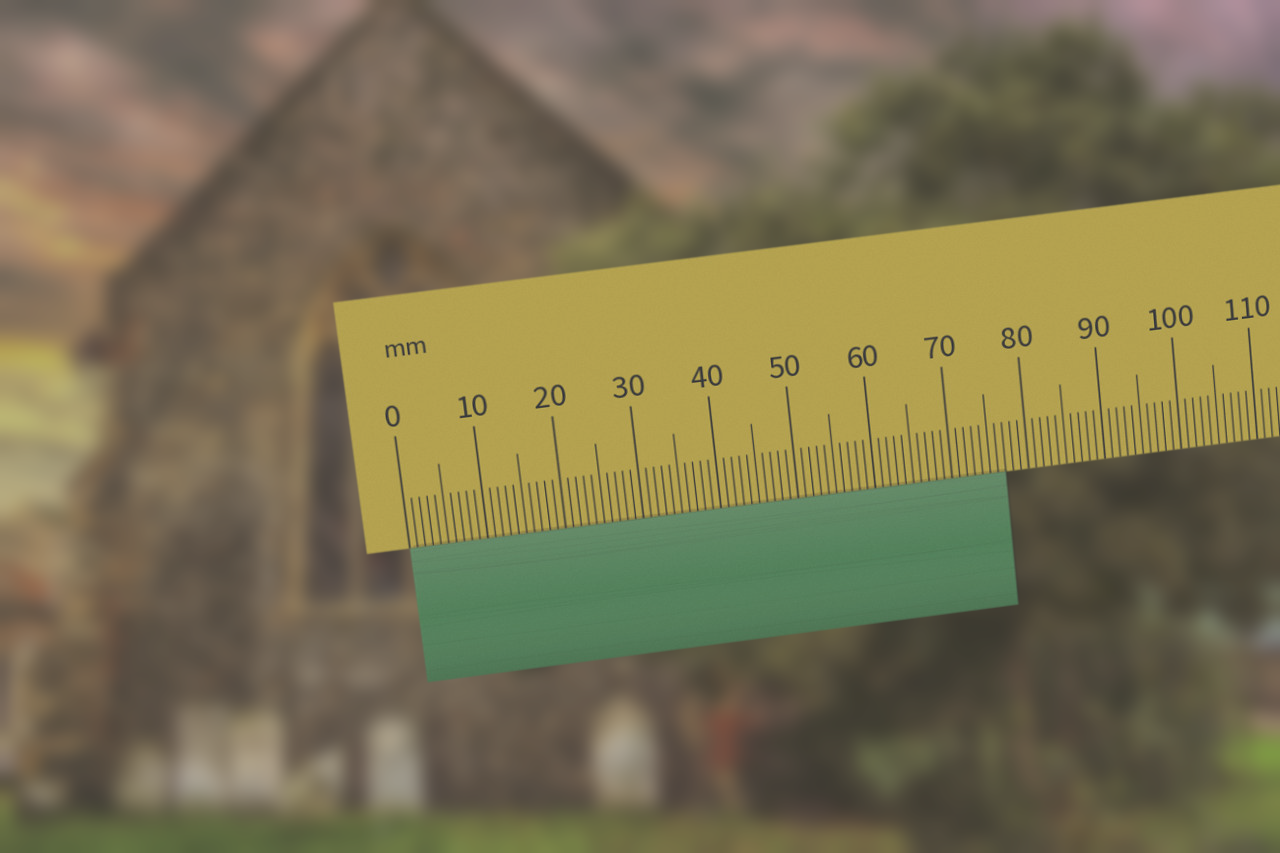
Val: 77 mm
